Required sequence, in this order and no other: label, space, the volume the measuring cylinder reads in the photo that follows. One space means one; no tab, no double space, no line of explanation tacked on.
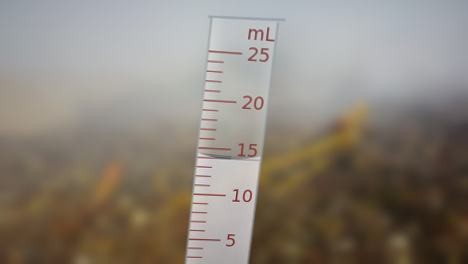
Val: 14 mL
